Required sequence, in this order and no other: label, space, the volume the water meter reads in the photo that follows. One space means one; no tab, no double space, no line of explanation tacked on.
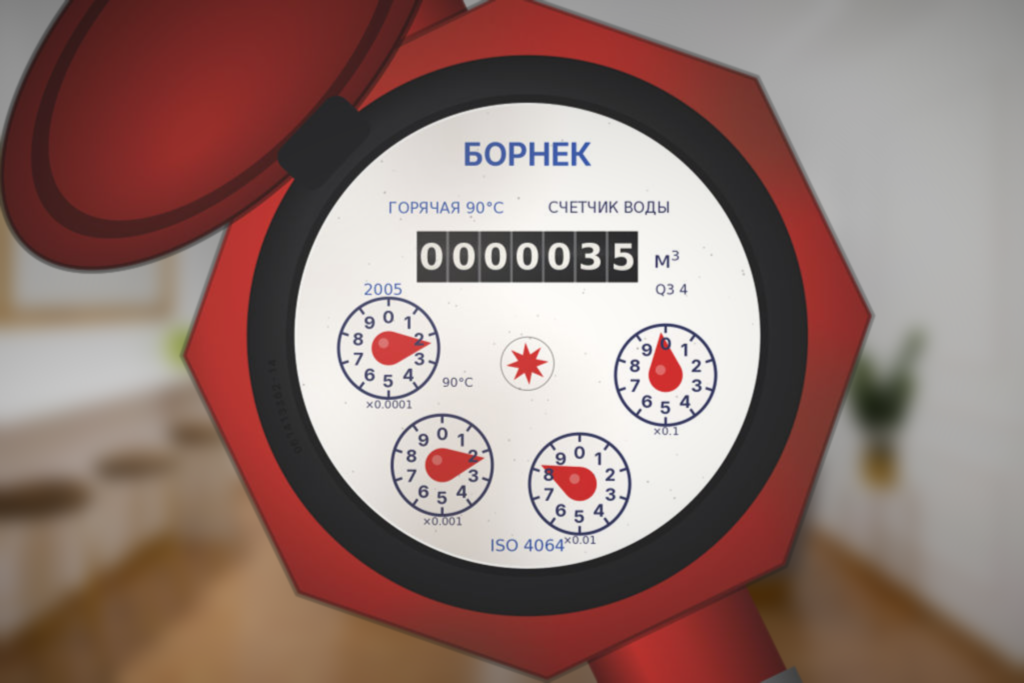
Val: 34.9822 m³
